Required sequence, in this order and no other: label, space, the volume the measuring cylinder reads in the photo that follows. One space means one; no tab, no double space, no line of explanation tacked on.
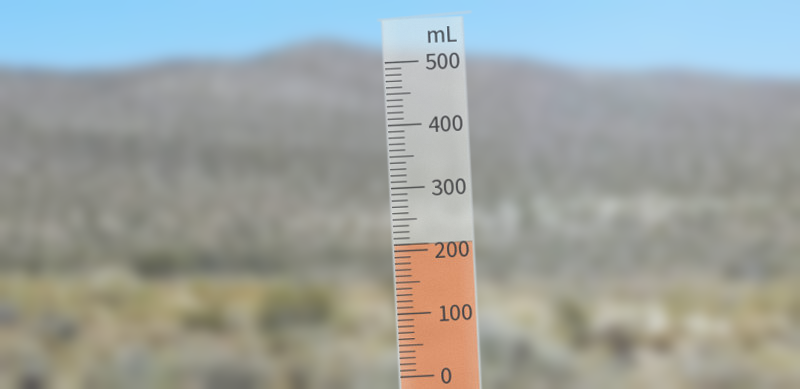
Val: 210 mL
